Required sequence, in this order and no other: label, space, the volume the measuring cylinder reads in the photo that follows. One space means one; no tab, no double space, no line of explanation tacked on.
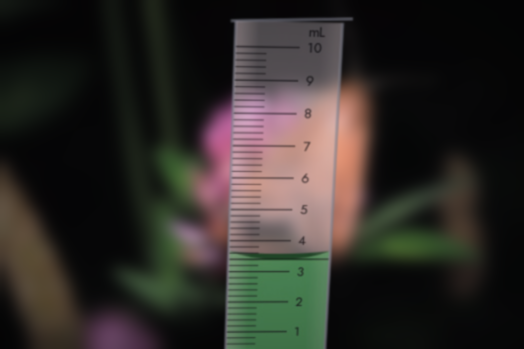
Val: 3.4 mL
